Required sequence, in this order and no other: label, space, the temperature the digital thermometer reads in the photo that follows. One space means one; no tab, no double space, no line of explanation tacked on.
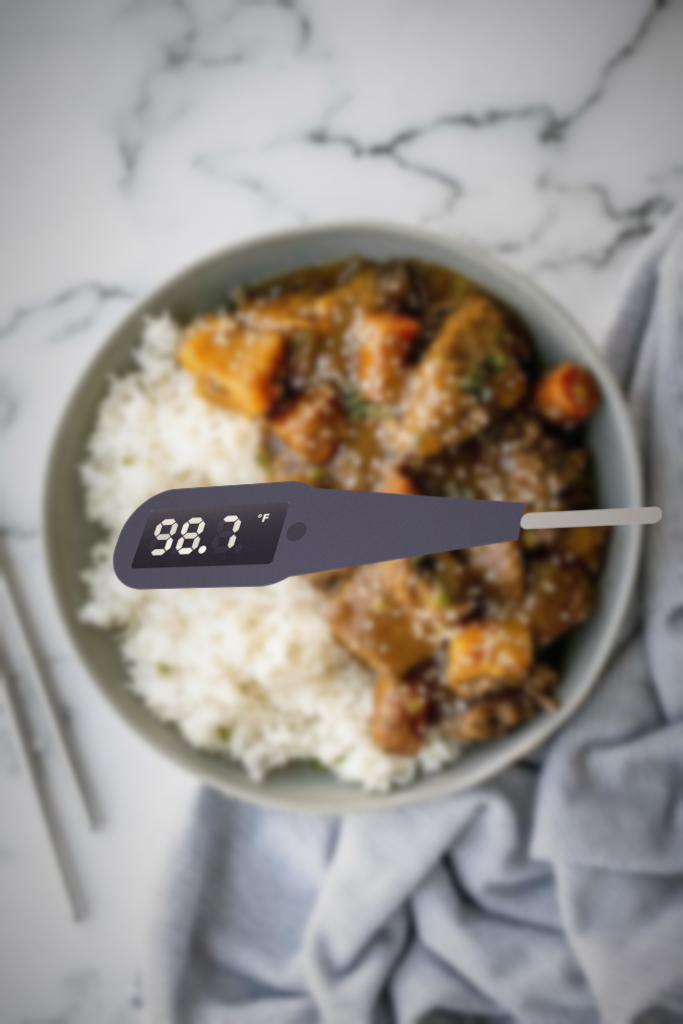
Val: 98.7 °F
